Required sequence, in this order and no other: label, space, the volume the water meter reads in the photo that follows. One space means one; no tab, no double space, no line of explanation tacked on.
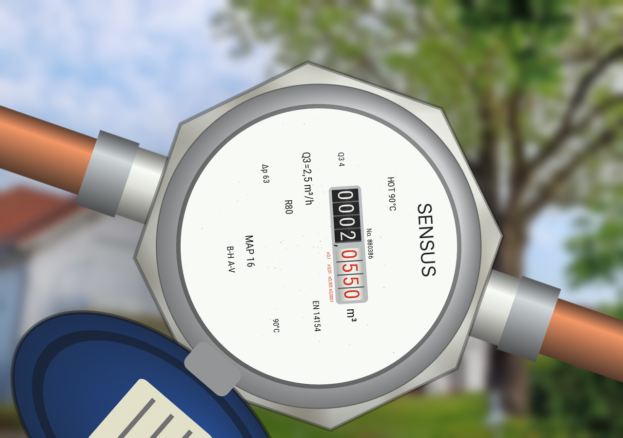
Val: 2.0550 m³
